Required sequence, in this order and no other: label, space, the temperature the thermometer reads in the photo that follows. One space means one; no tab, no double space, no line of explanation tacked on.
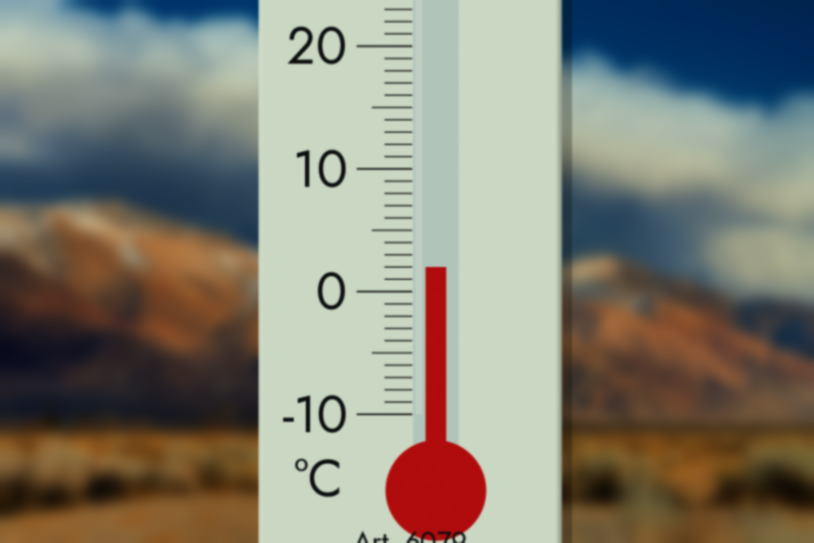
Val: 2 °C
